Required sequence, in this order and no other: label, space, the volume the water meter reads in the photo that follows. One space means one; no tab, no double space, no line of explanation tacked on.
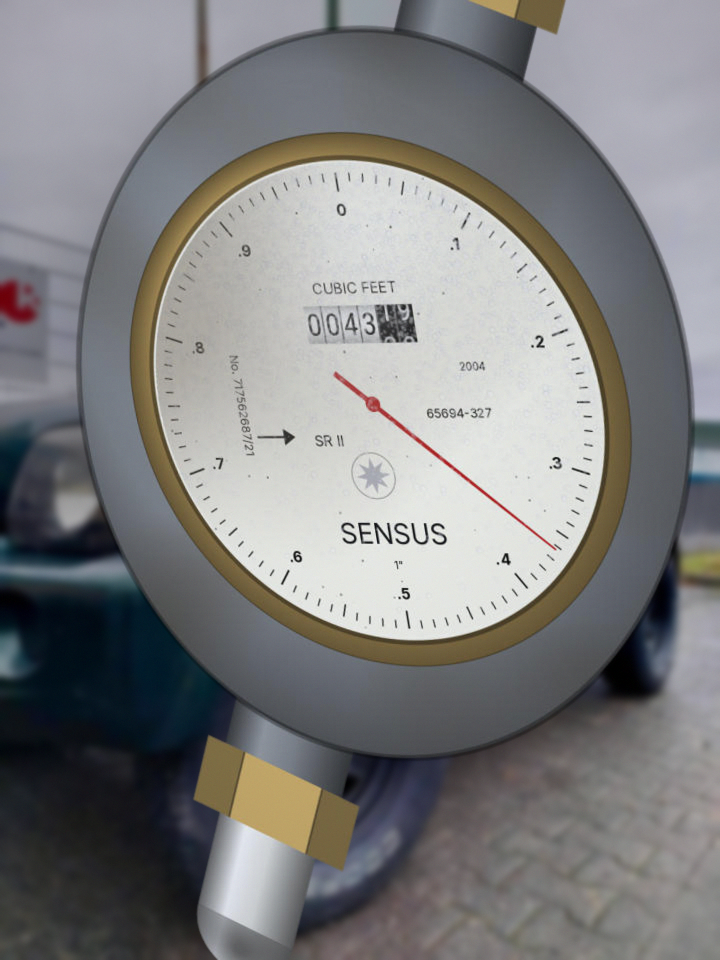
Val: 4319.36 ft³
